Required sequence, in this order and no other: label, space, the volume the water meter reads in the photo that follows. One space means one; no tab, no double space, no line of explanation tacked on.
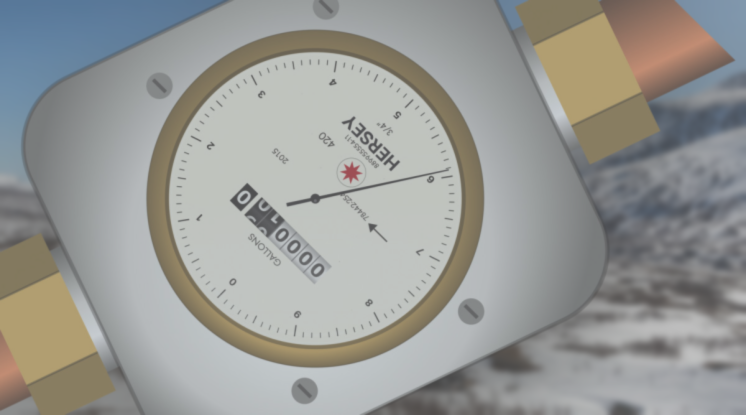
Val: 95.9 gal
